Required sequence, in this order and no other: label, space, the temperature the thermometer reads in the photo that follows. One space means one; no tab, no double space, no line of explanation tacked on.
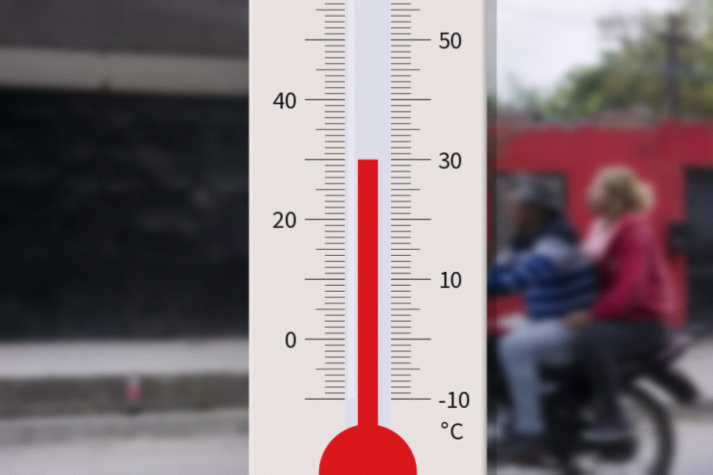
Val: 30 °C
